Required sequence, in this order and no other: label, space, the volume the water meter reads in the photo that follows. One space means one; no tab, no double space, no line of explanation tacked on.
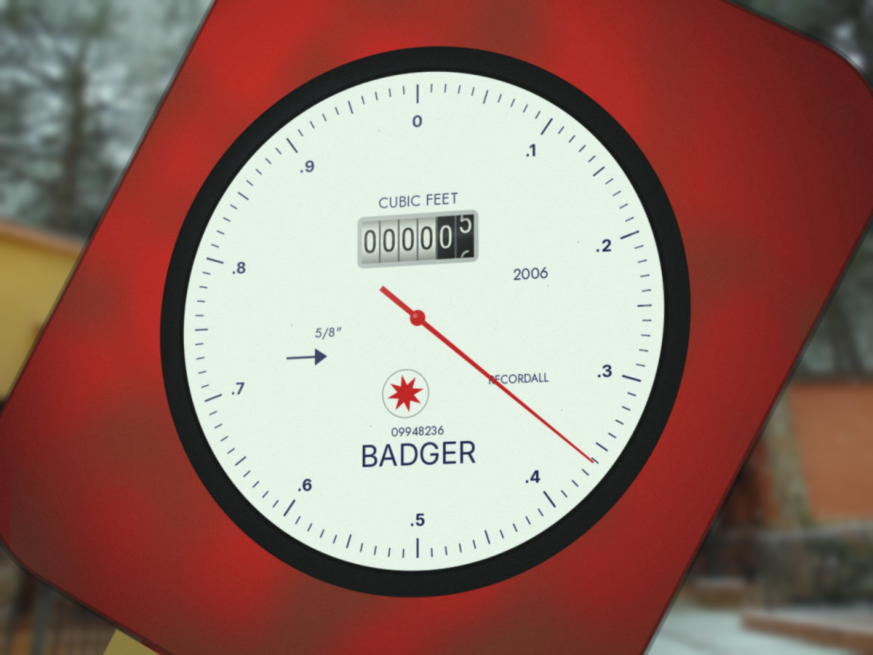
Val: 5.36 ft³
